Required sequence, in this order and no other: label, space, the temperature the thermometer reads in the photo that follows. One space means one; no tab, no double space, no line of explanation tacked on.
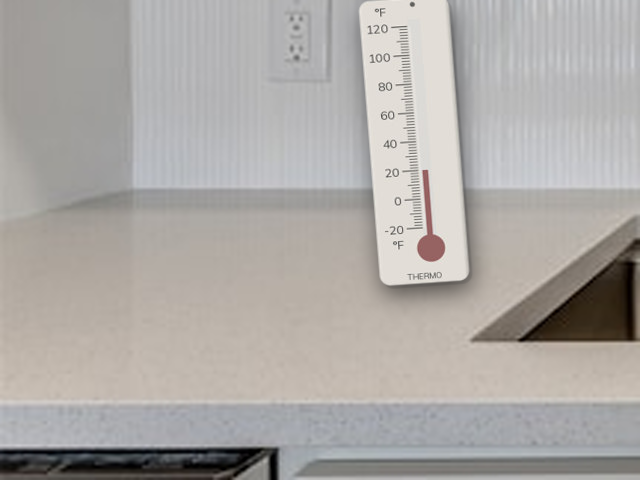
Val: 20 °F
